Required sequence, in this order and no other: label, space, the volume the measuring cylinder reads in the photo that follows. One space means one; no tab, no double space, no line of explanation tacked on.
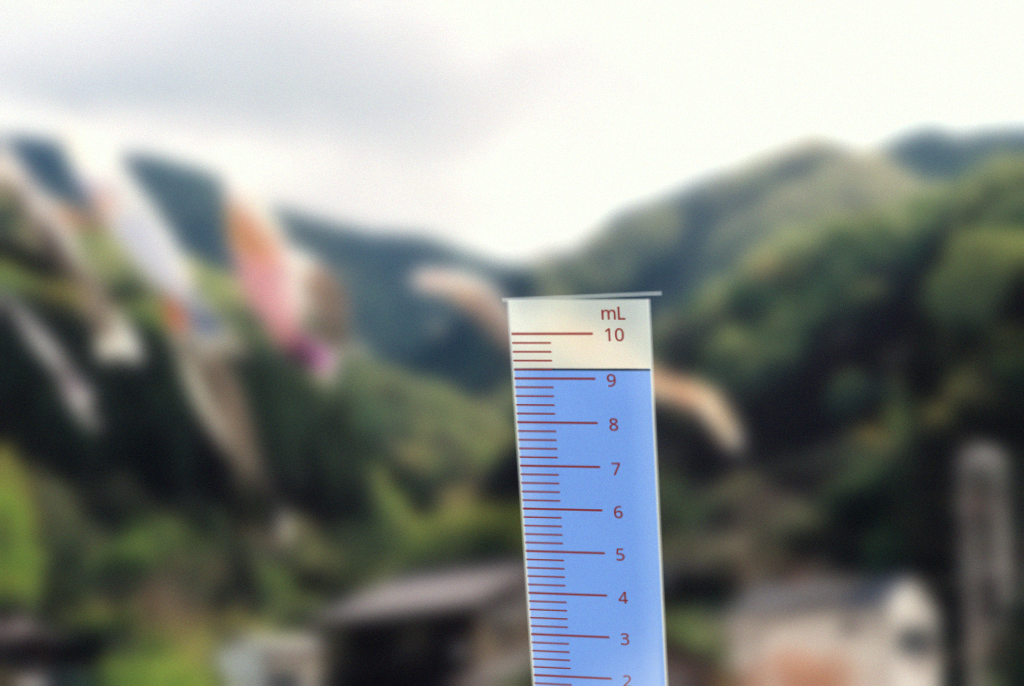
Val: 9.2 mL
